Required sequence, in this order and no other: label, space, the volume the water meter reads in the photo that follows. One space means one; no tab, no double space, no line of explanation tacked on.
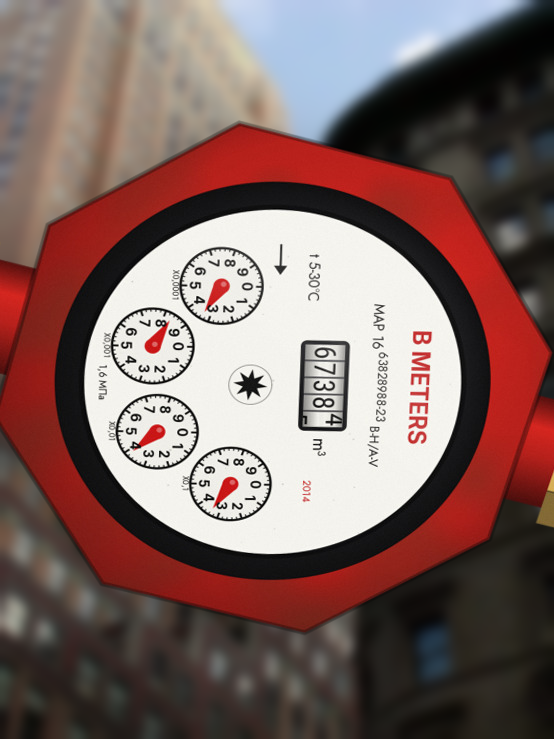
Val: 67384.3383 m³
